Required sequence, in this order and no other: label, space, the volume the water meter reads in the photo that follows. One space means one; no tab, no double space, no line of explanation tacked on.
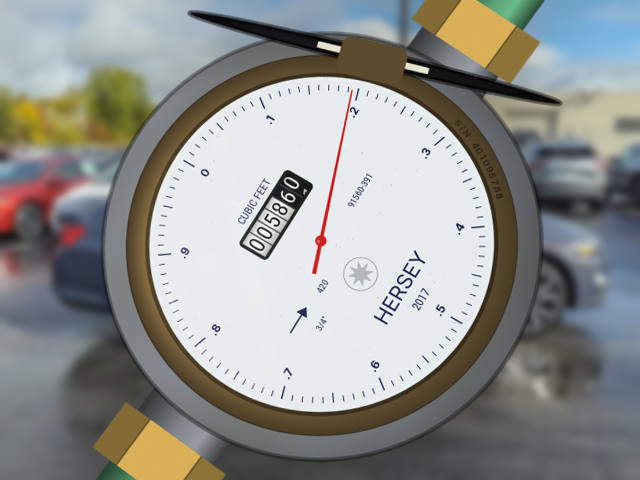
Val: 5860.19 ft³
